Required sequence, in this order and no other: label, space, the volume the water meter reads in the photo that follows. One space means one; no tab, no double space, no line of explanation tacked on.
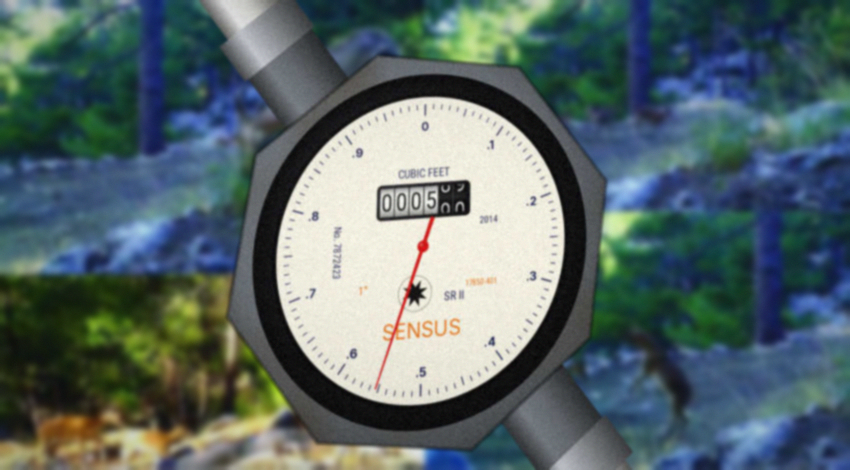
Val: 589.55 ft³
